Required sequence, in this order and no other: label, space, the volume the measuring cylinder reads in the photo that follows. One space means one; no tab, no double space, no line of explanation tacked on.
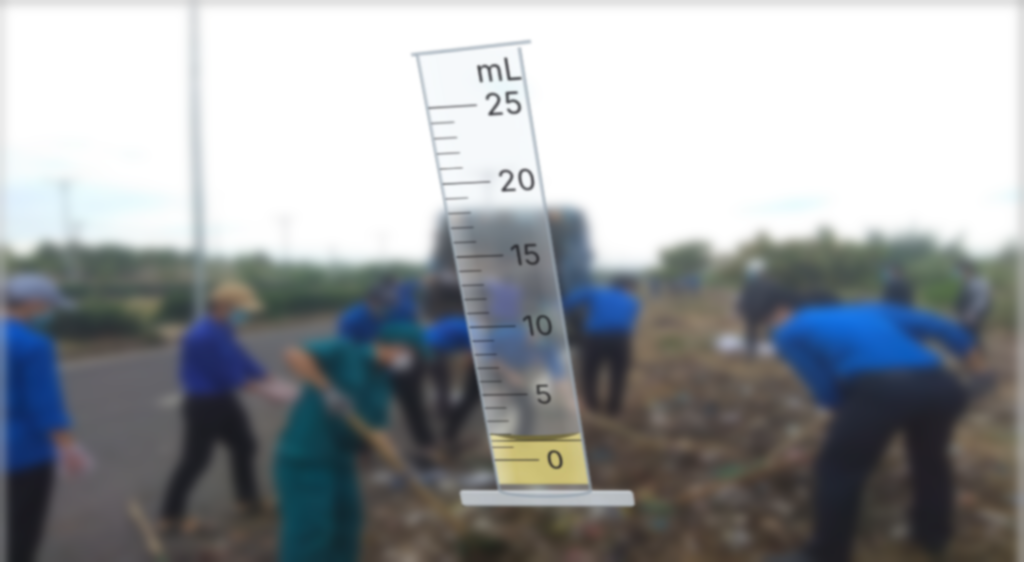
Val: 1.5 mL
